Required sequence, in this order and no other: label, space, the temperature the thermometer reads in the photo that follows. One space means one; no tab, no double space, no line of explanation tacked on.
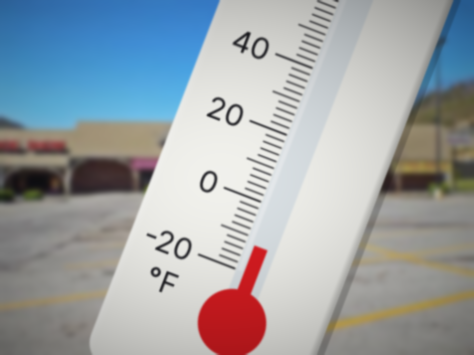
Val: -12 °F
